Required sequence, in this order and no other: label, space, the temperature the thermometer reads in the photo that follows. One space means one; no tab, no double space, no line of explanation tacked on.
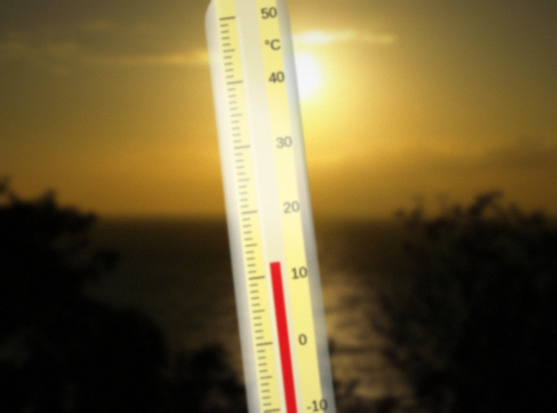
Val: 12 °C
